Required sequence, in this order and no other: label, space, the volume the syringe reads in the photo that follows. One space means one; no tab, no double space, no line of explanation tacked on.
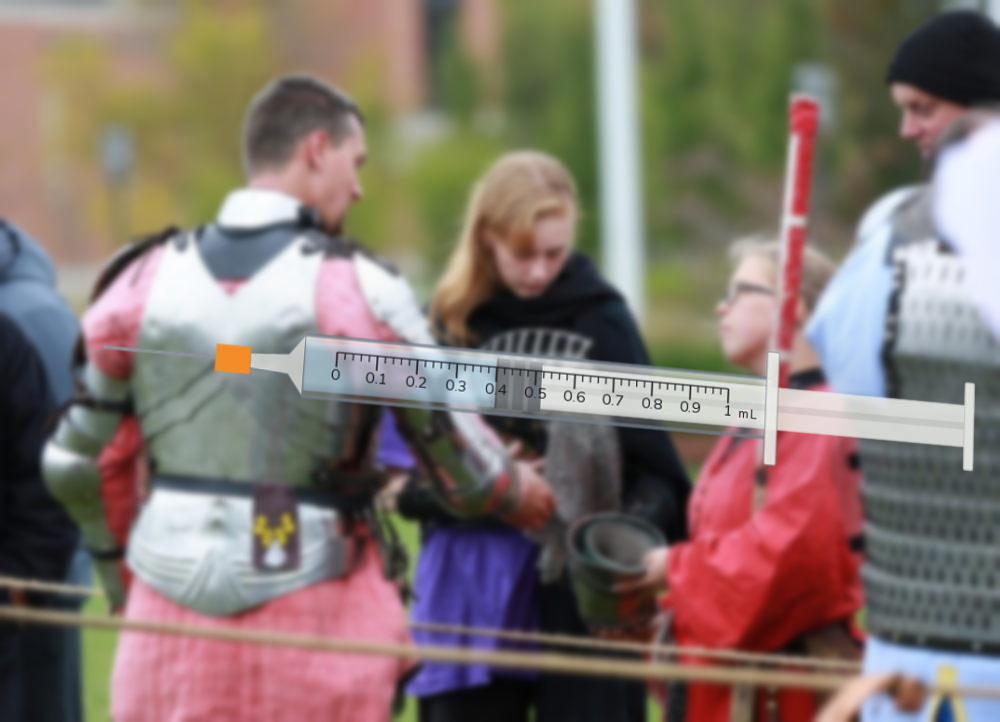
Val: 0.4 mL
